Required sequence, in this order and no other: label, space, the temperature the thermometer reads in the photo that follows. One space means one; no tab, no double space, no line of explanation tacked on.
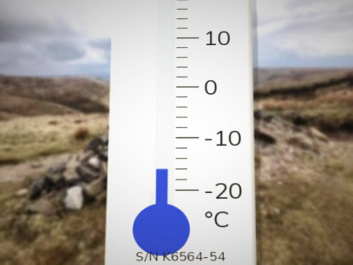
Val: -16 °C
